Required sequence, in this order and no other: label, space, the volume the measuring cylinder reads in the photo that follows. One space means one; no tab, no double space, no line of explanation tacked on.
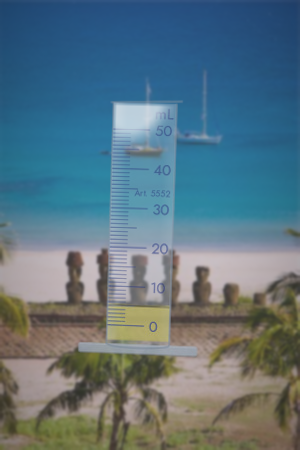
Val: 5 mL
